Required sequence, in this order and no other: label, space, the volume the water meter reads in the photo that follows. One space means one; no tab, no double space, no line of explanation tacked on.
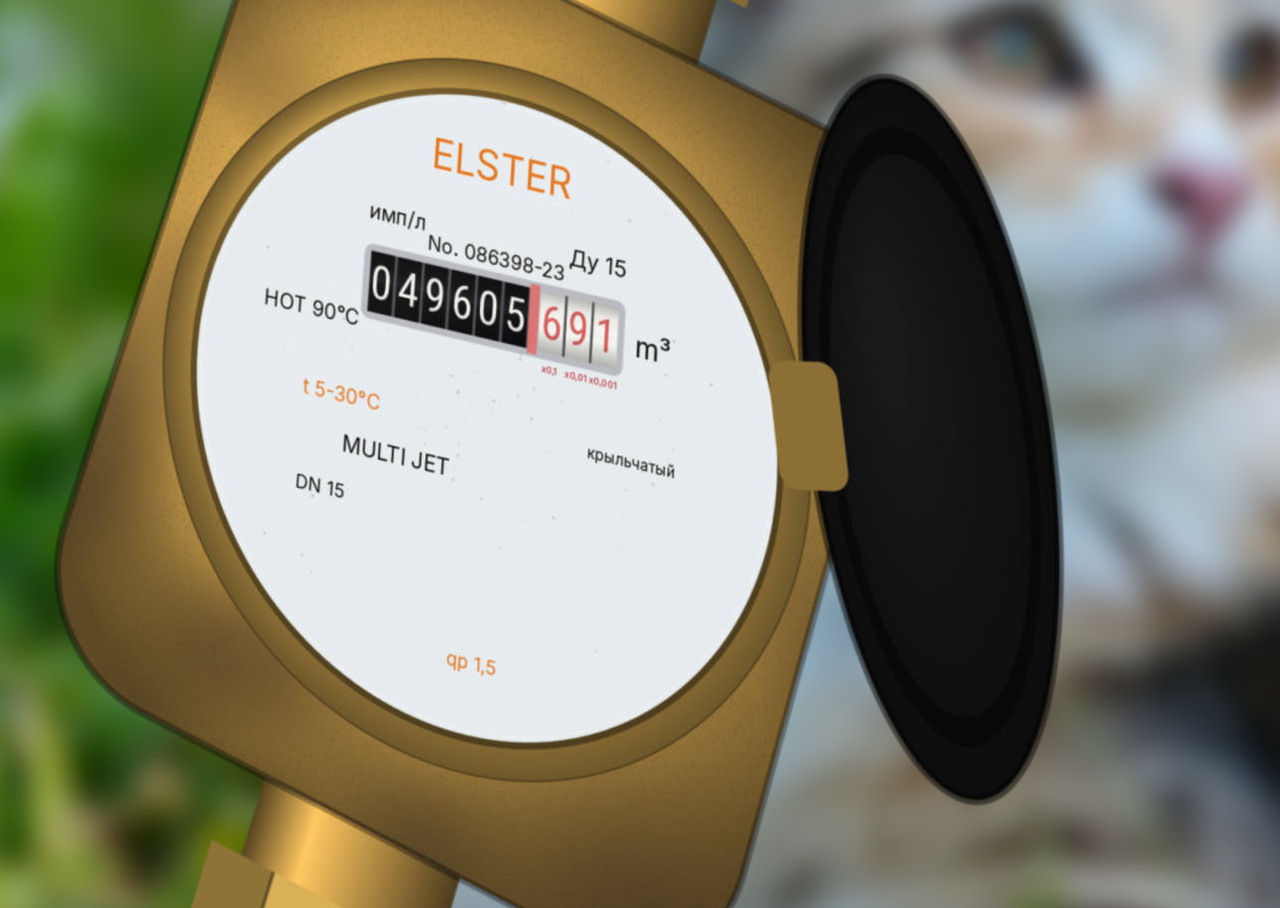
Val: 49605.691 m³
